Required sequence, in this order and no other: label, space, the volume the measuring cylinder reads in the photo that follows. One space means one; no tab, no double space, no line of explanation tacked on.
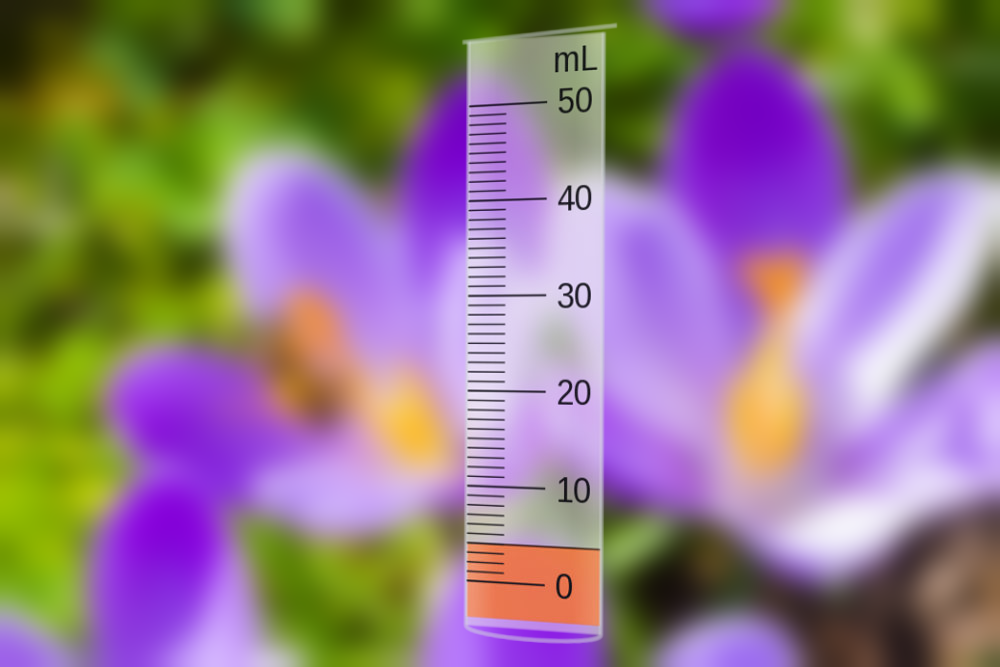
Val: 4 mL
